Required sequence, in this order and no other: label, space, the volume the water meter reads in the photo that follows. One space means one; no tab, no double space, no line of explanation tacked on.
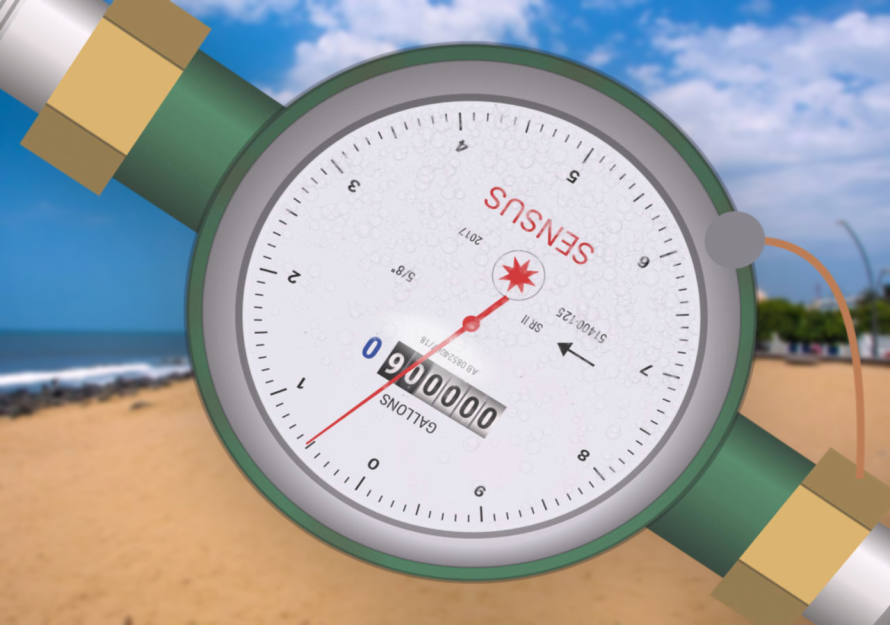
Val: 60.5 gal
